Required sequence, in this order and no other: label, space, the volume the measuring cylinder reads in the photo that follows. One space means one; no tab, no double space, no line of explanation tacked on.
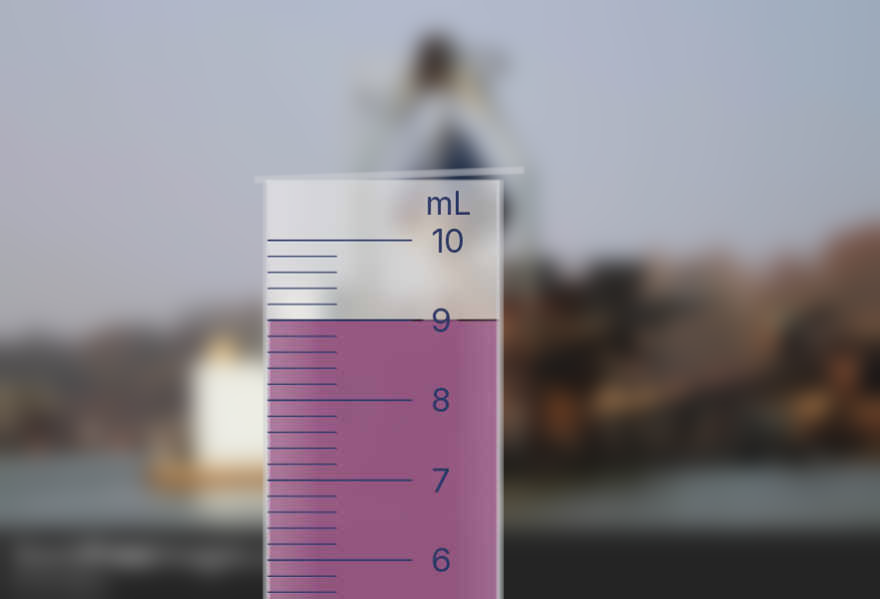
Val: 9 mL
